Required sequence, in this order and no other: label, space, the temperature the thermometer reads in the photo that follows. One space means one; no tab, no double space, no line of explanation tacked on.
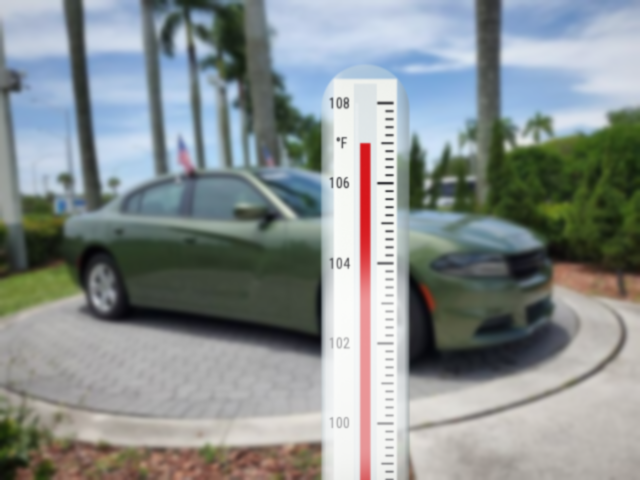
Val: 107 °F
